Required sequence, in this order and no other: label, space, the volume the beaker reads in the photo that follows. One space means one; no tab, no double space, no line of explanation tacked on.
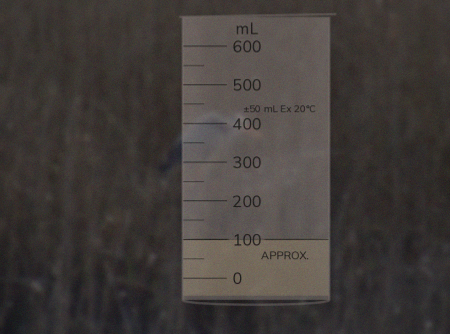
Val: 100 mL
